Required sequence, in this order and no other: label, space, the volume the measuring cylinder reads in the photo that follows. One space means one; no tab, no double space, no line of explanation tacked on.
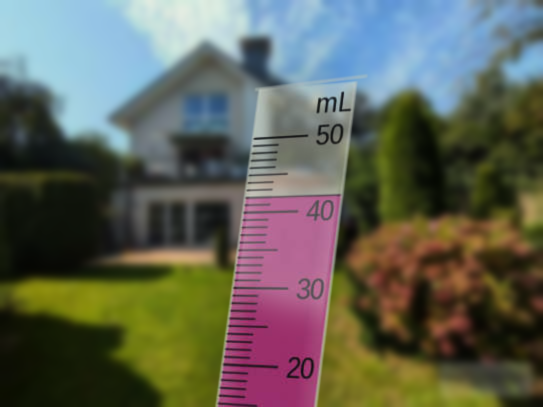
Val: 42 mL
